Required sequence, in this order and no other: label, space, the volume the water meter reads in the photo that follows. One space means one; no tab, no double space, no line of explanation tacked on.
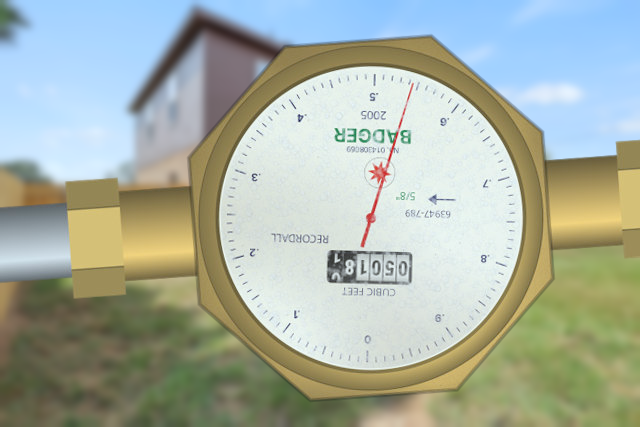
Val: 50180.54 ft³
